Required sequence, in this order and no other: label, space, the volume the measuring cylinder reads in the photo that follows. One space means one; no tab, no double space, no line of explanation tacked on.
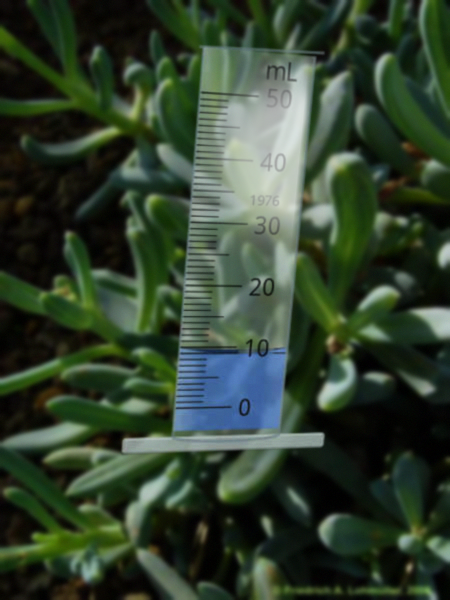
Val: 9 mL
